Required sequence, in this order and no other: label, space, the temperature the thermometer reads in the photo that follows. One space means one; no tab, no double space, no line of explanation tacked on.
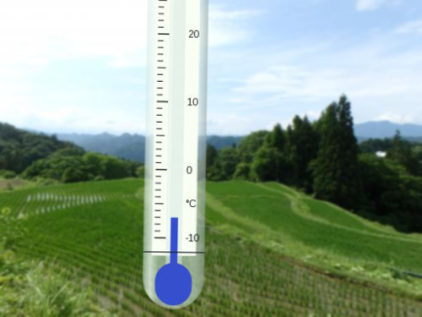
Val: -7 °C
